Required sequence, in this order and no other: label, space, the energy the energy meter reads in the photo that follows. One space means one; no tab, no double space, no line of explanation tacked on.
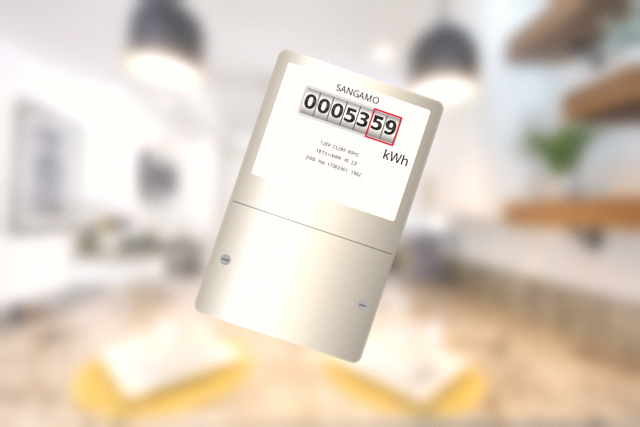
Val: 53.59 kWh
